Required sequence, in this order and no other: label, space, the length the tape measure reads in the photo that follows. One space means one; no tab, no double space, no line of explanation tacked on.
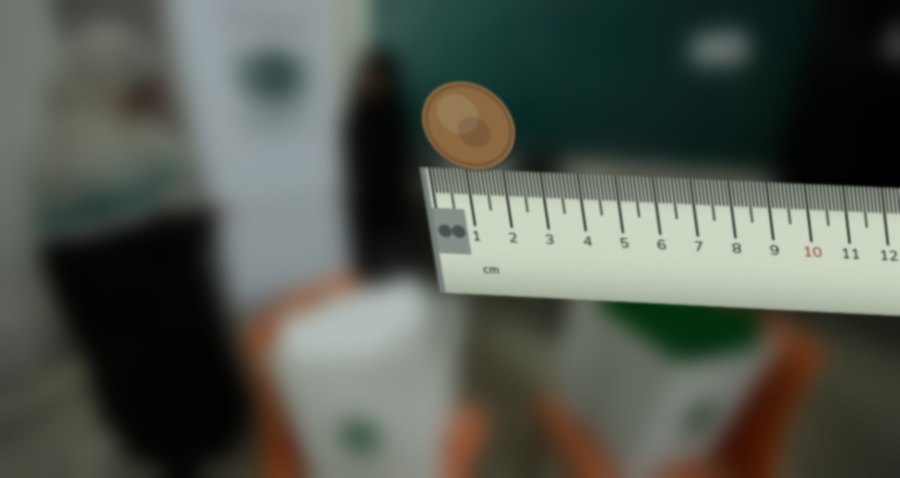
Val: 2.5 cm
